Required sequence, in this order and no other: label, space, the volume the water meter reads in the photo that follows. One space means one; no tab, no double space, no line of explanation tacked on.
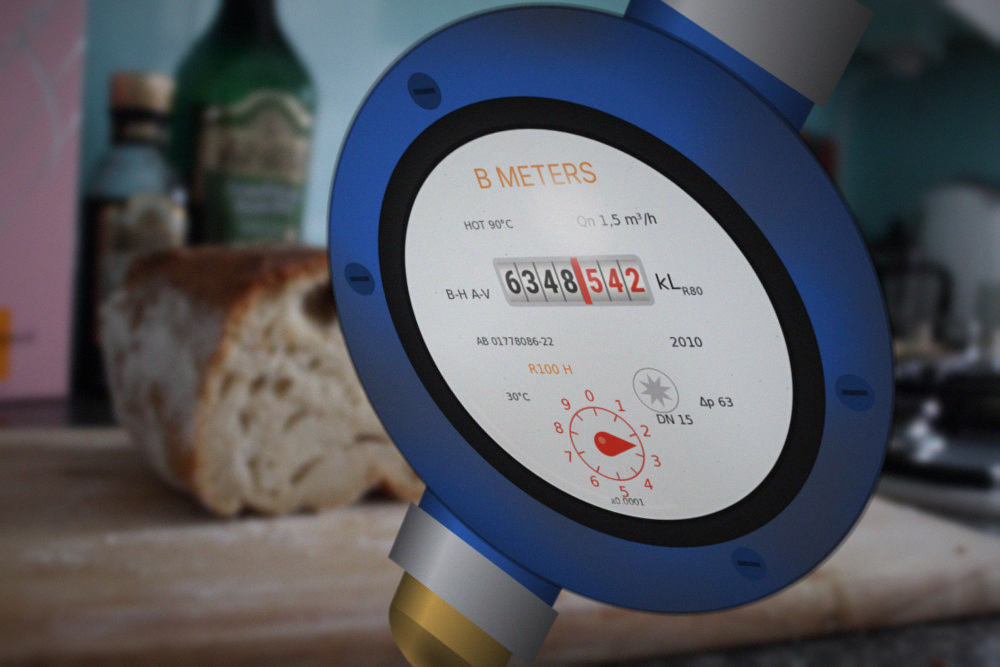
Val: 6348.5422 kL
